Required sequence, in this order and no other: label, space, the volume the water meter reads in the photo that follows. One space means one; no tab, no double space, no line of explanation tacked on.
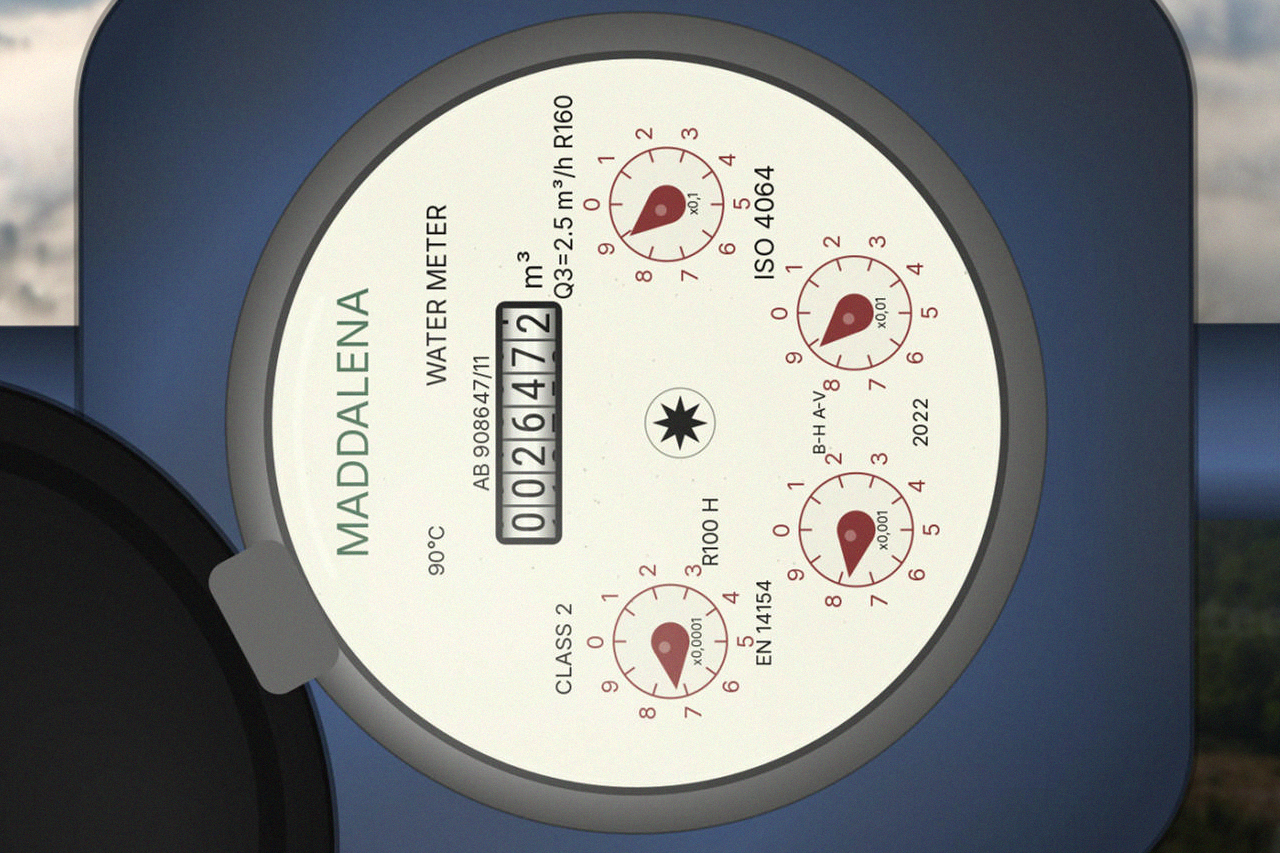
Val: 26471.8877 m³
